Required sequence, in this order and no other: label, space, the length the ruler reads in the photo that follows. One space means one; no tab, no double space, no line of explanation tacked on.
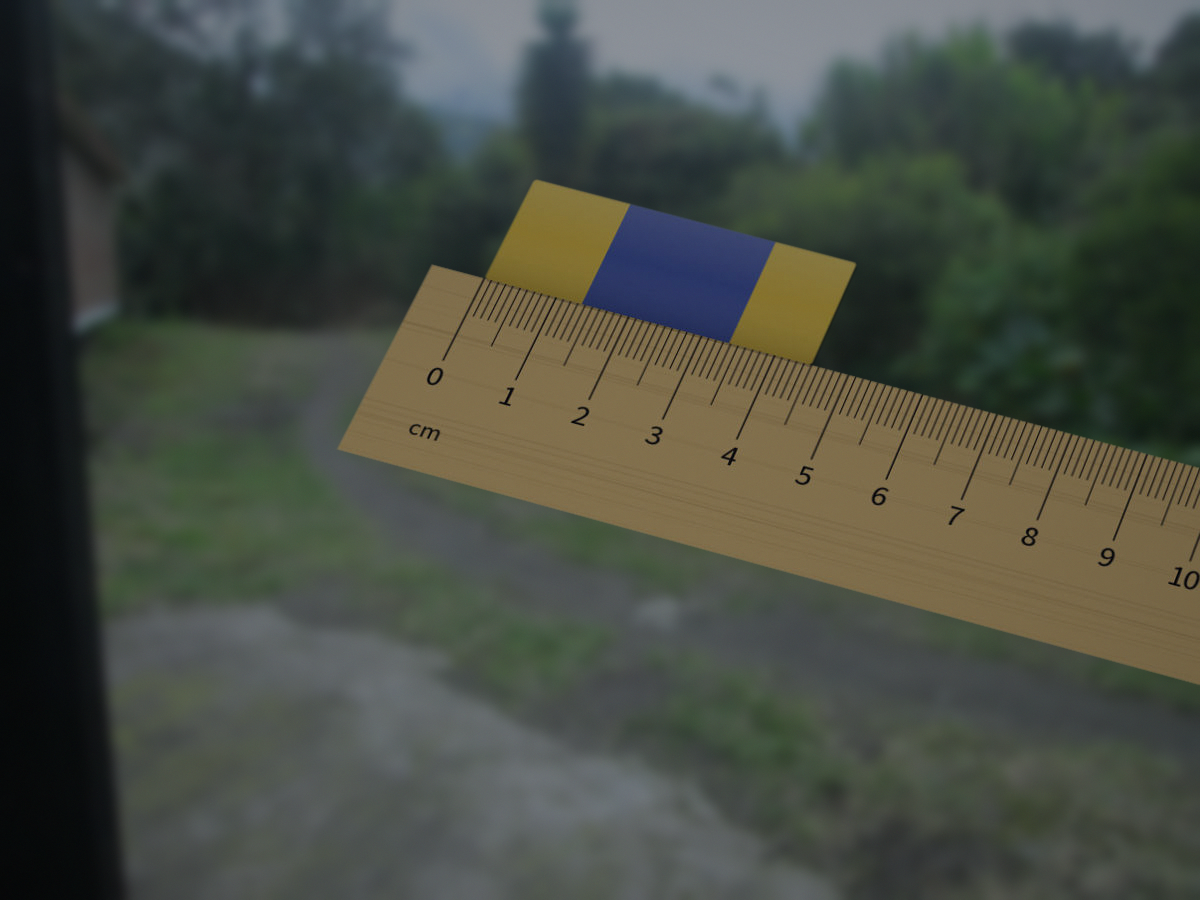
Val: 4.5 cm
